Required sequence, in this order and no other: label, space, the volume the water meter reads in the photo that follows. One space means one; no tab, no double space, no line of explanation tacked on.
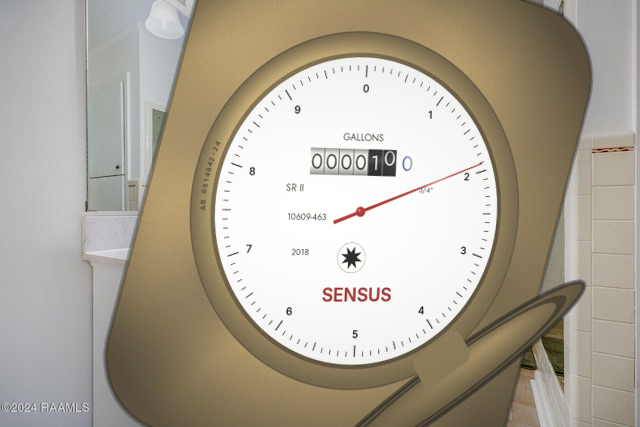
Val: 101.9 gal
